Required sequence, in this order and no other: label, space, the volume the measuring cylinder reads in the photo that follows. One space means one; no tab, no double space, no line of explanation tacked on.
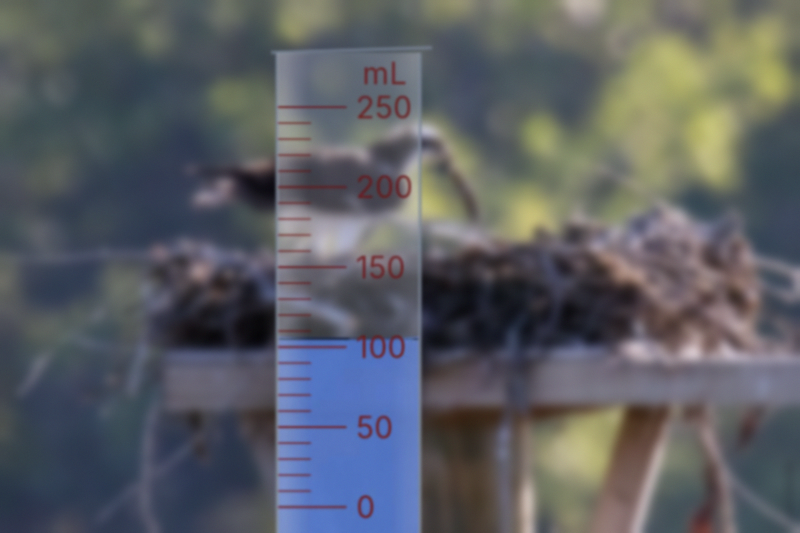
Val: 105 mL
